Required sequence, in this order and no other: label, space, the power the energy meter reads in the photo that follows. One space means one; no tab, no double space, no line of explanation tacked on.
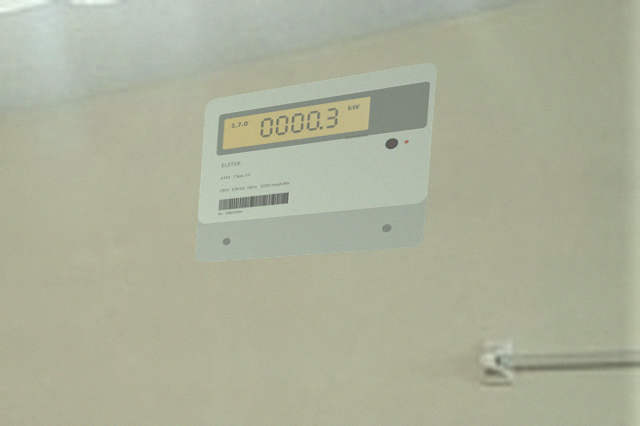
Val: 0.3 kW
